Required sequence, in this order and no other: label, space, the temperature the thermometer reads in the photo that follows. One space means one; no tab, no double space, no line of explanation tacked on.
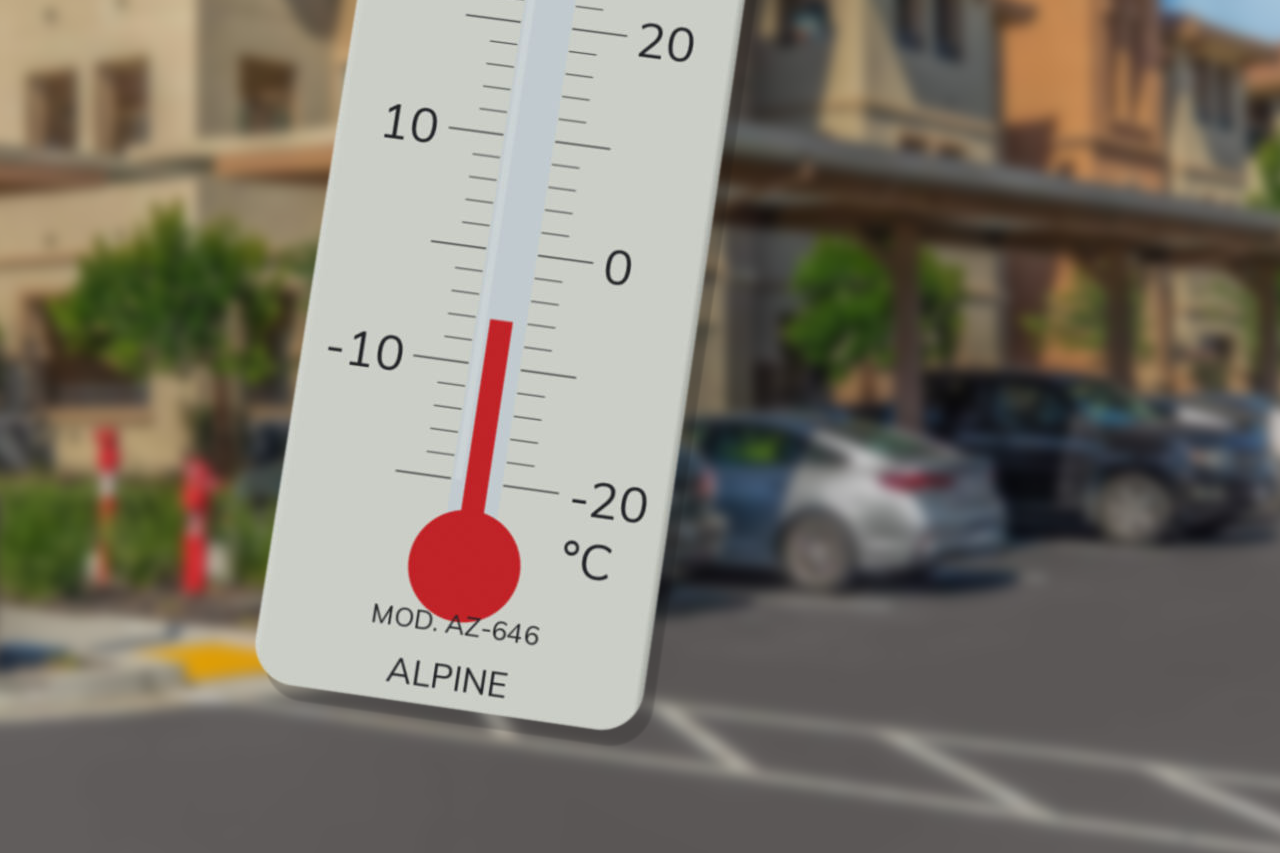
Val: -6 °C
